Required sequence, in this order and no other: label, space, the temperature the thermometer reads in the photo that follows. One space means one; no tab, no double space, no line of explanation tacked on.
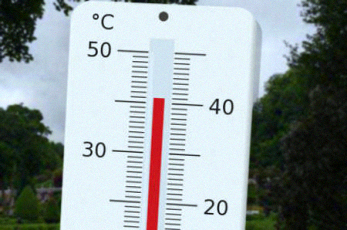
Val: 41 °C
